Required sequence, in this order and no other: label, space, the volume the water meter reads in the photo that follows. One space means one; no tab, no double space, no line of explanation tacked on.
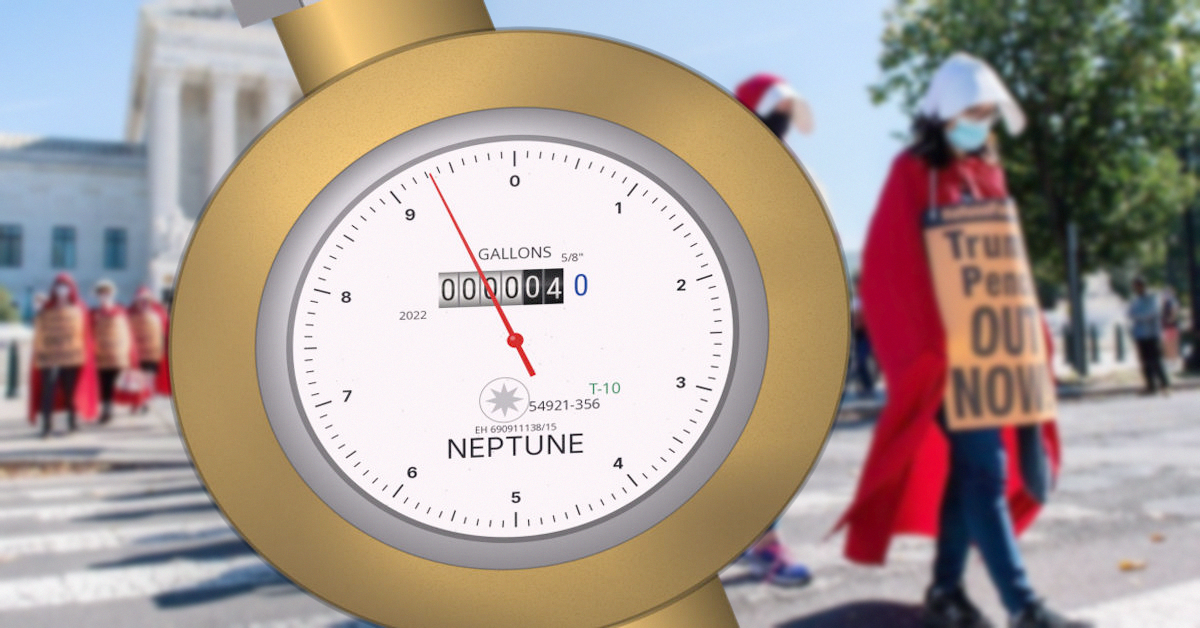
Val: 39.3 gal
